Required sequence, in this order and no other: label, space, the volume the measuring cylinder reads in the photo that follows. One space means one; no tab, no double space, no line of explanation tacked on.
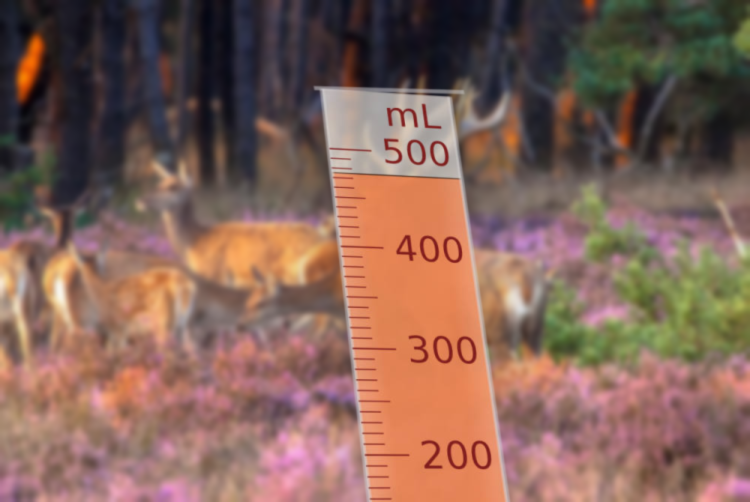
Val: 475 mL
